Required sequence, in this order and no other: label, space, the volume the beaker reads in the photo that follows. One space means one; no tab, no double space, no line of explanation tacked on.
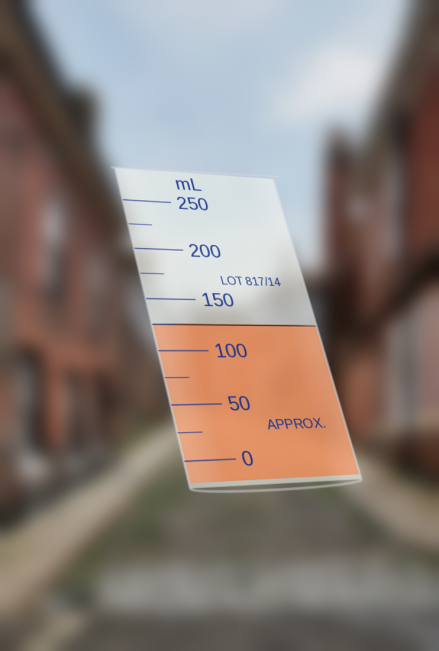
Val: 125 mL
